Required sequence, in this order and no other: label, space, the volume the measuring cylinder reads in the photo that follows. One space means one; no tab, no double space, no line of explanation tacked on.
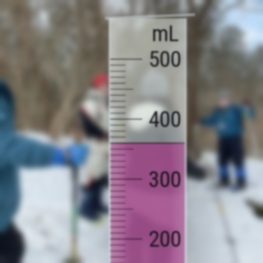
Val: 360 mL
